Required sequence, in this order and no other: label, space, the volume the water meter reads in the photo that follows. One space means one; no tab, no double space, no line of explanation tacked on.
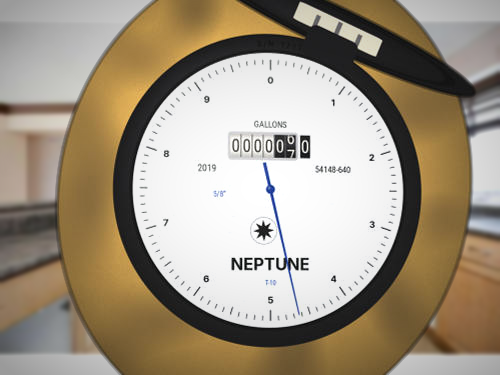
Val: 64.6 gal
